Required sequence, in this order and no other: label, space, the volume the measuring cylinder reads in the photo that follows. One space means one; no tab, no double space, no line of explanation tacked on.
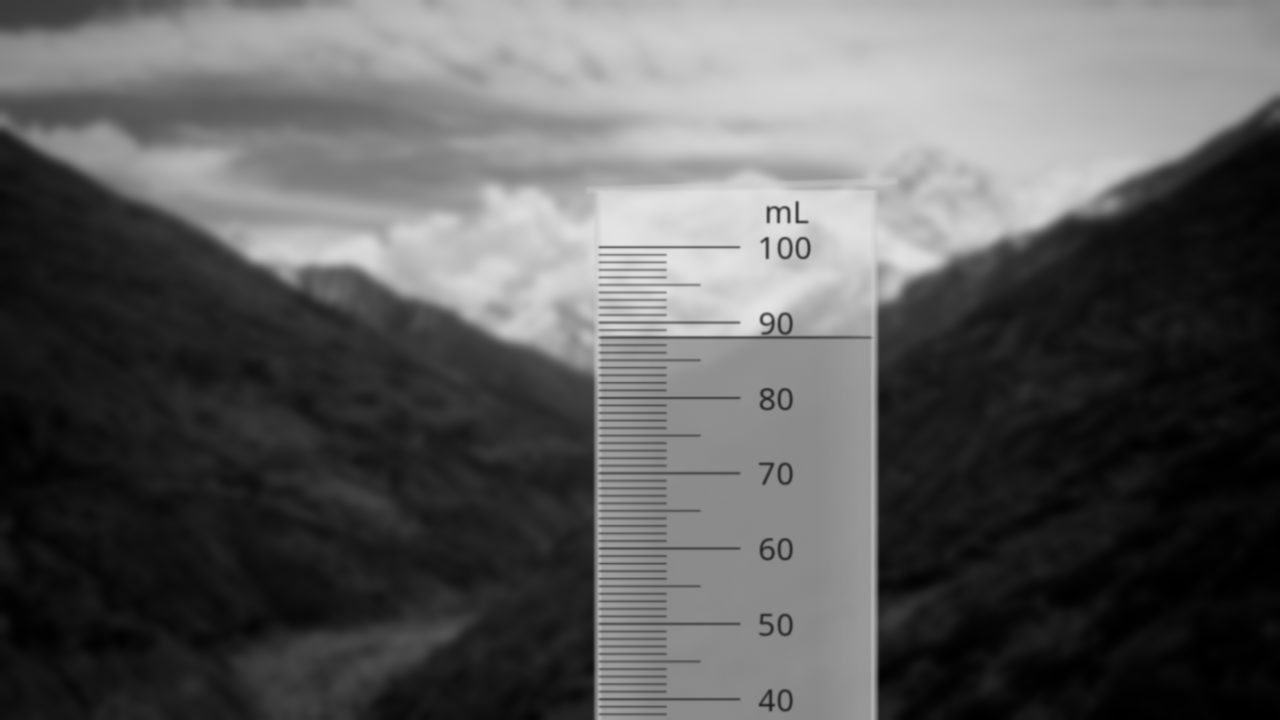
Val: 88 mL
